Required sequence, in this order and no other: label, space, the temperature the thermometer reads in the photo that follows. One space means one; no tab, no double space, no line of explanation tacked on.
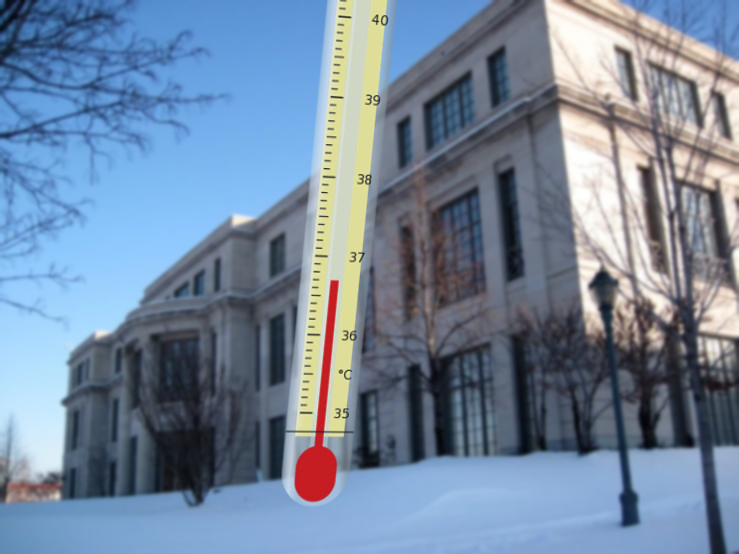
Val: 36.7 °C
